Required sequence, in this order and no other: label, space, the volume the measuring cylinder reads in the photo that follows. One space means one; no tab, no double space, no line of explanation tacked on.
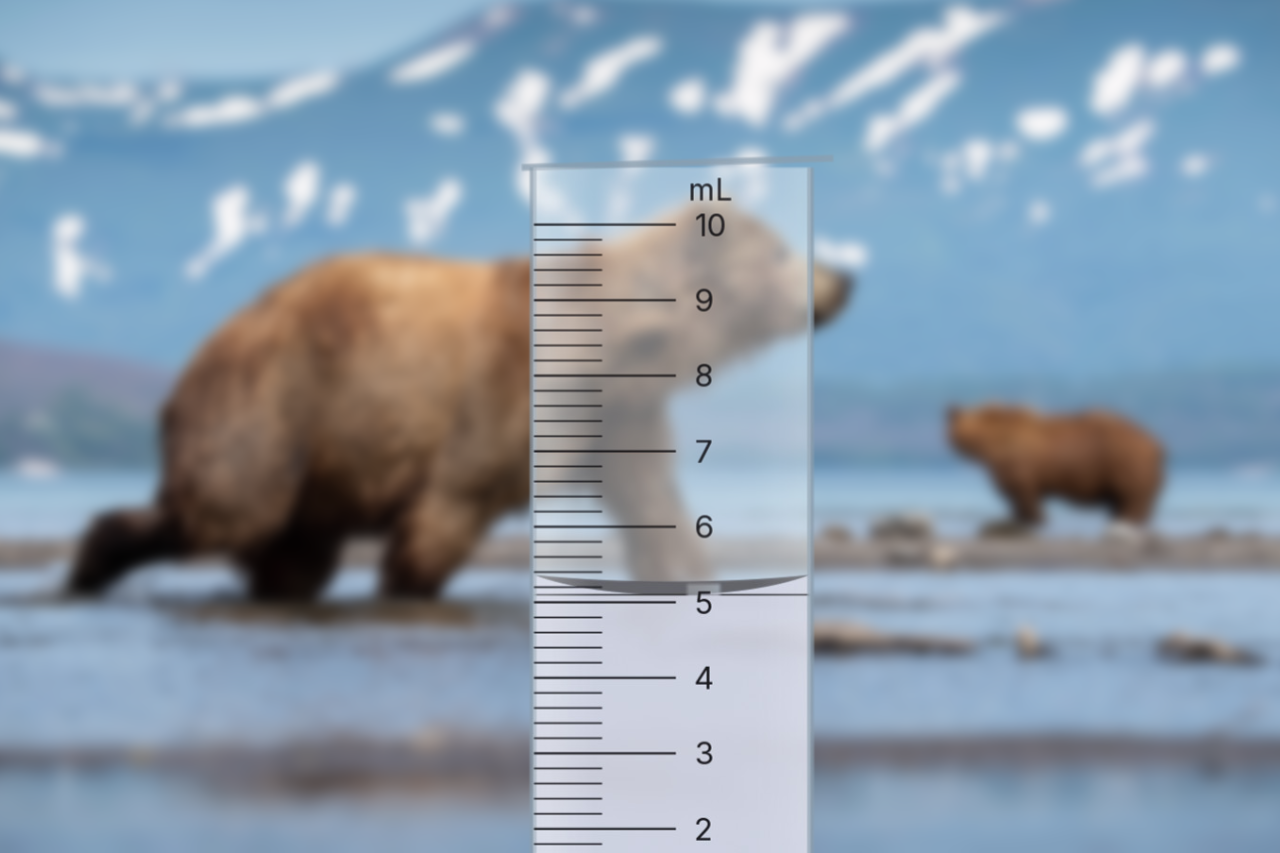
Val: 5.1 mL
